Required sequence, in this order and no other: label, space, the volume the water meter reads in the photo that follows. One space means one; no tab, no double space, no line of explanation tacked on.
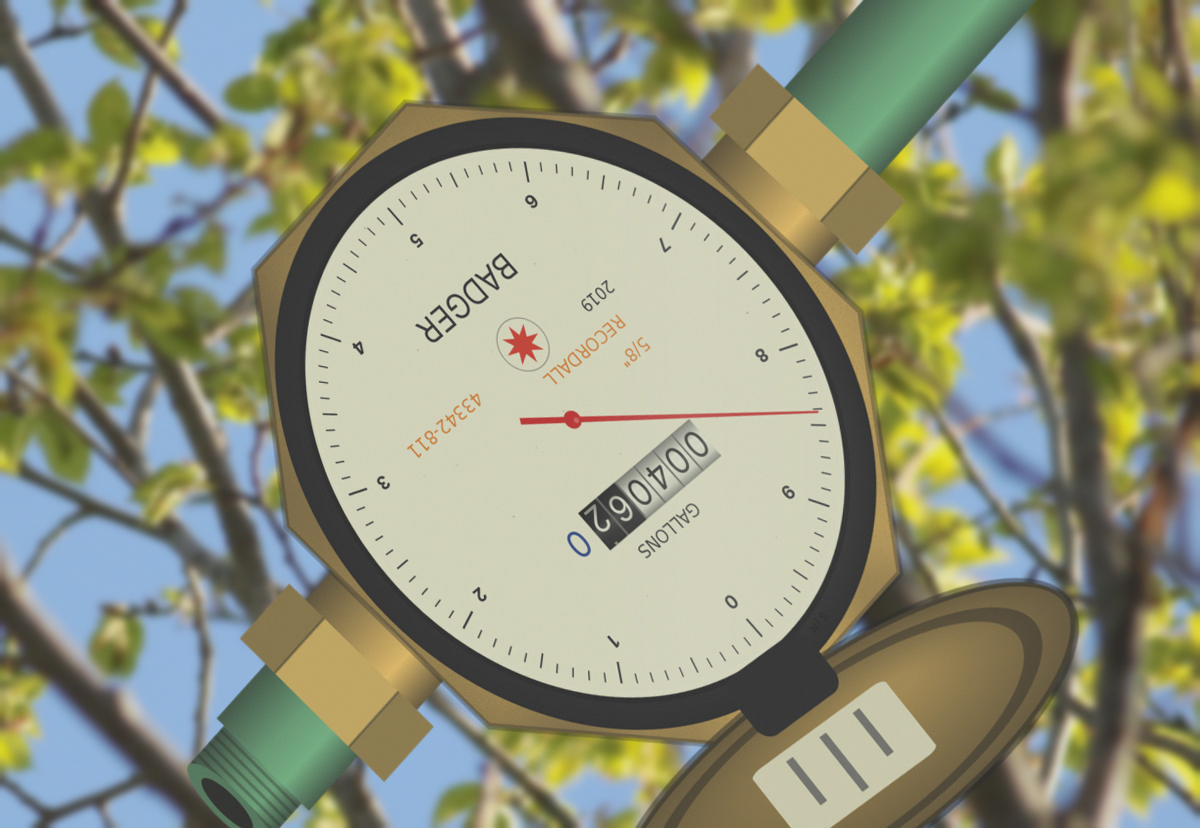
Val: 40618.4 gal
